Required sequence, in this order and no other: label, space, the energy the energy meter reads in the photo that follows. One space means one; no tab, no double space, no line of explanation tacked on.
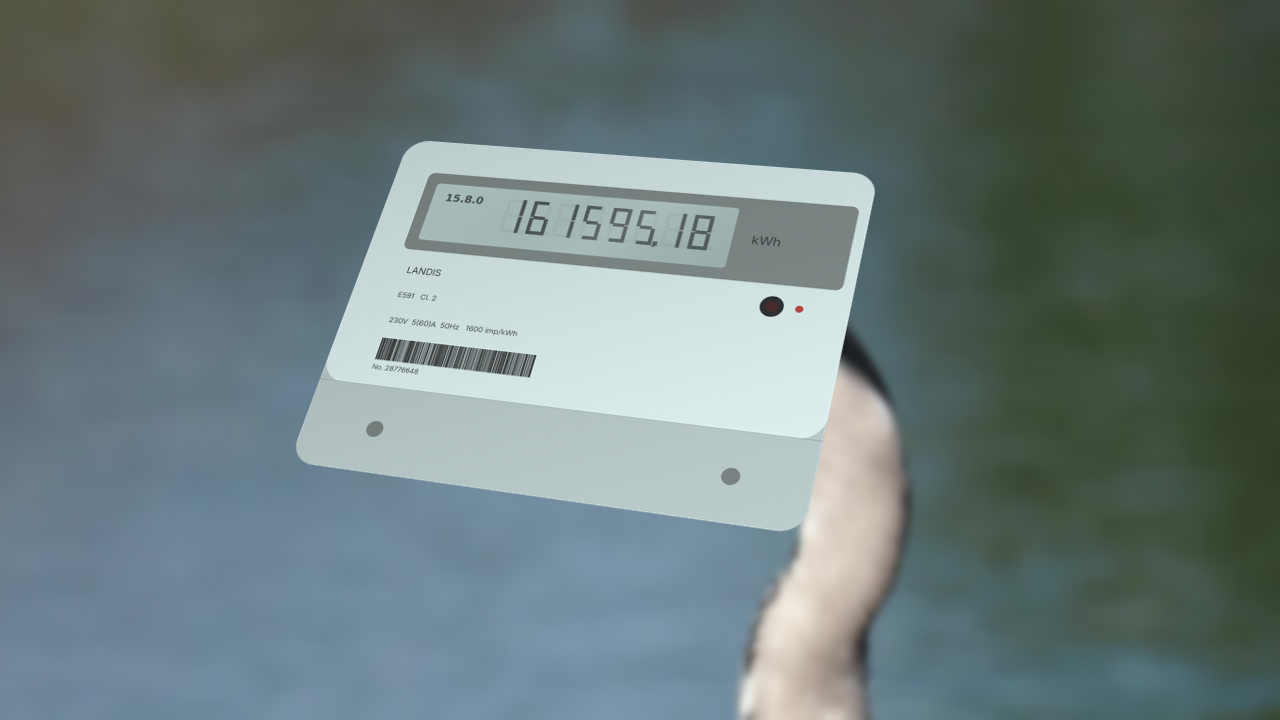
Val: 161595.18 kWh
